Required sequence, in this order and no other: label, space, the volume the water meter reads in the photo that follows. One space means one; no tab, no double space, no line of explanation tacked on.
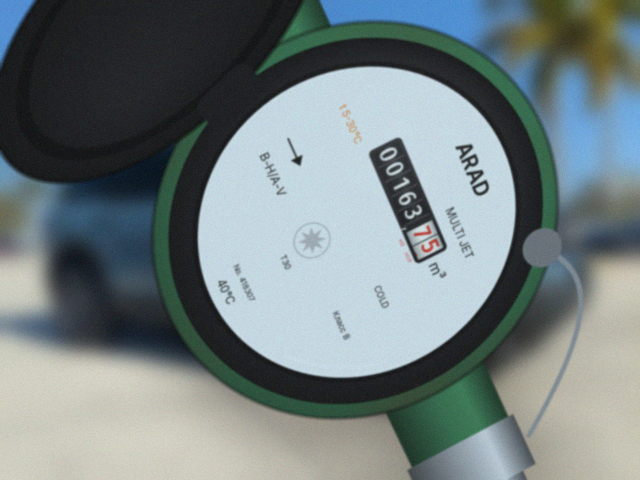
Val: 163.75 m³
